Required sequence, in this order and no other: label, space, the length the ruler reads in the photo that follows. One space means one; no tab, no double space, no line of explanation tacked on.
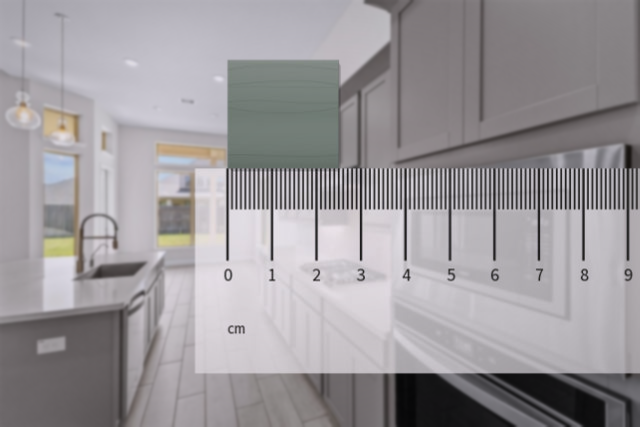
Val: 2.5 cm
